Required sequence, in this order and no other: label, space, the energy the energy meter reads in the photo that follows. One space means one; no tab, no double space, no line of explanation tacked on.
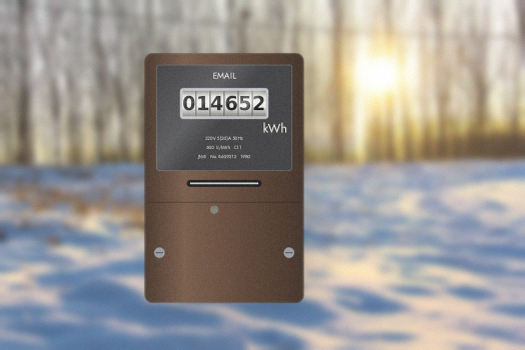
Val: 14652 kWh
